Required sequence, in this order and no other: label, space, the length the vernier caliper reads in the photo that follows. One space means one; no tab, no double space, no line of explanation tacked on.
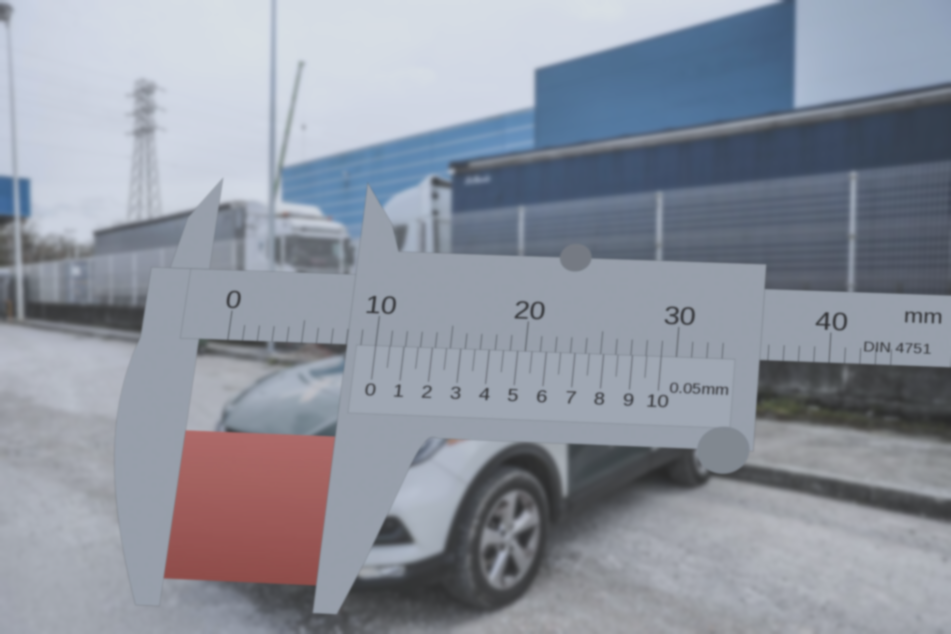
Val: 10.0 mm
